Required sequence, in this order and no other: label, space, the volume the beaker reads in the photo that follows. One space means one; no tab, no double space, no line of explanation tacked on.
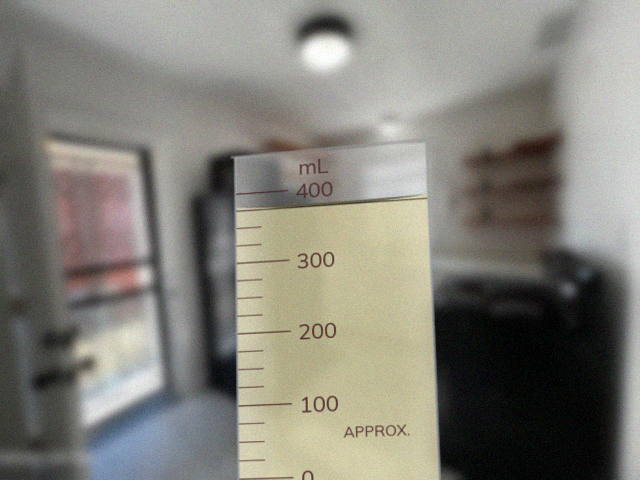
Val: 375 mL
